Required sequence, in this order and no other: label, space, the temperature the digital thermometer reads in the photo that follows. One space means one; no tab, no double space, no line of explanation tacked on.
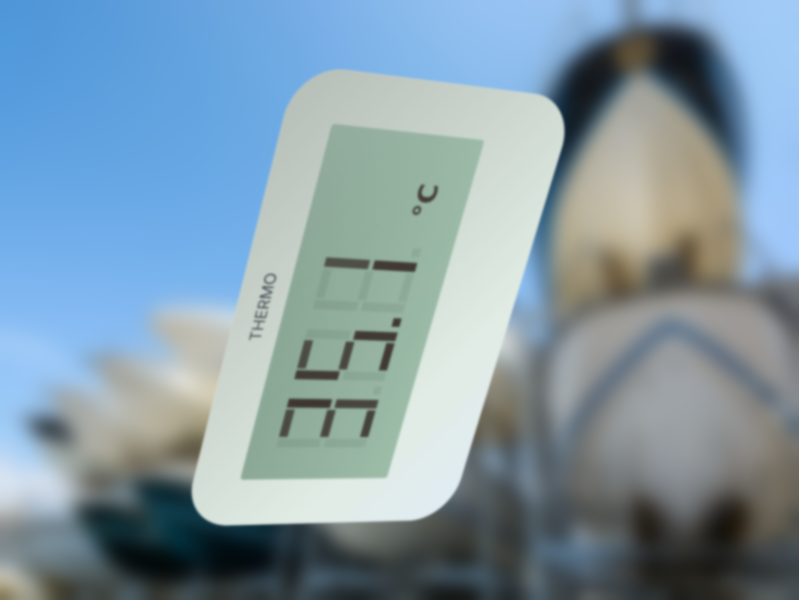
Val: 35.1 °C
